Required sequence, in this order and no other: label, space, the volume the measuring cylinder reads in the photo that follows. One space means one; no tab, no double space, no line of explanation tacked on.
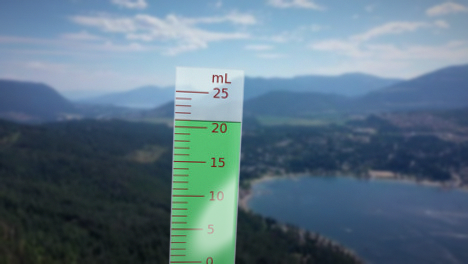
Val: 21 mL
